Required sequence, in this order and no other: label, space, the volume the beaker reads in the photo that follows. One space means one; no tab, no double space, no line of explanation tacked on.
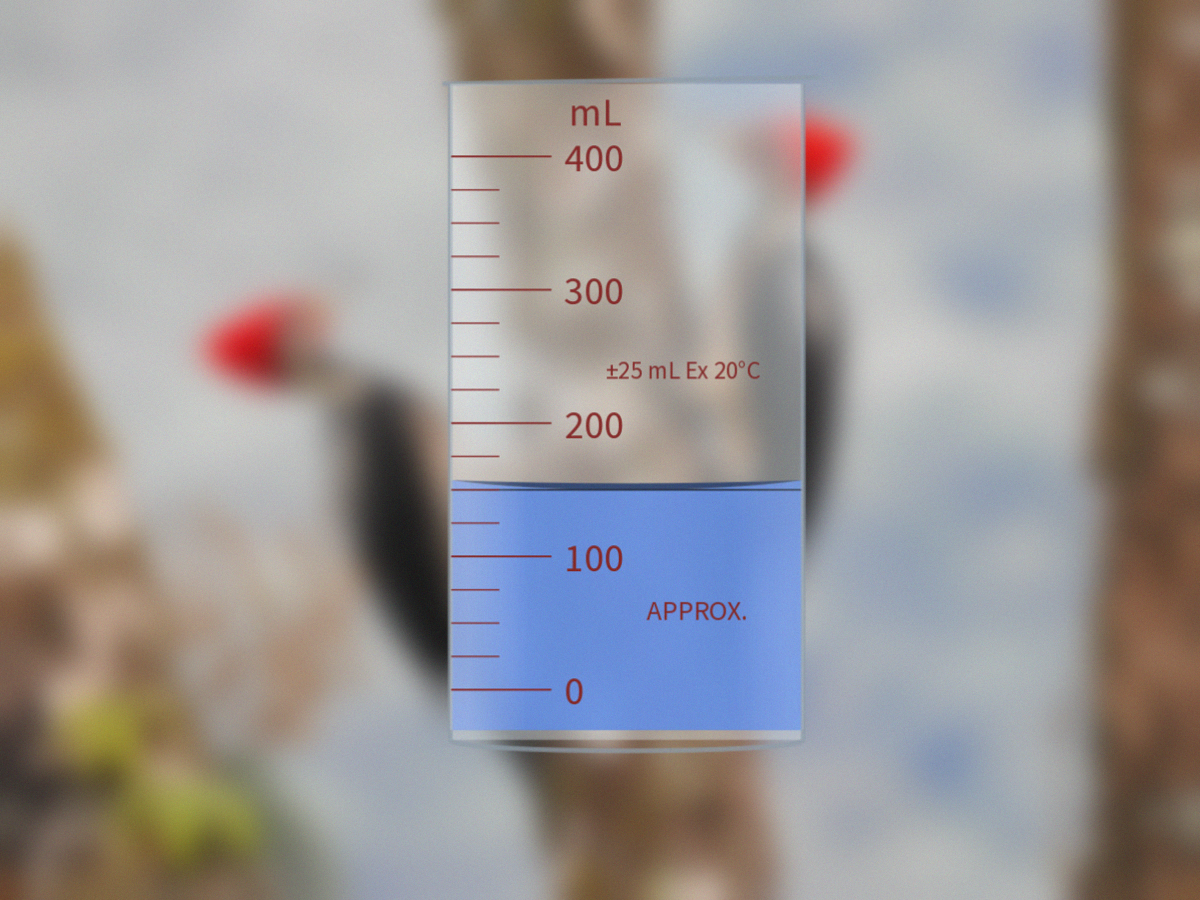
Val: 150 mL
